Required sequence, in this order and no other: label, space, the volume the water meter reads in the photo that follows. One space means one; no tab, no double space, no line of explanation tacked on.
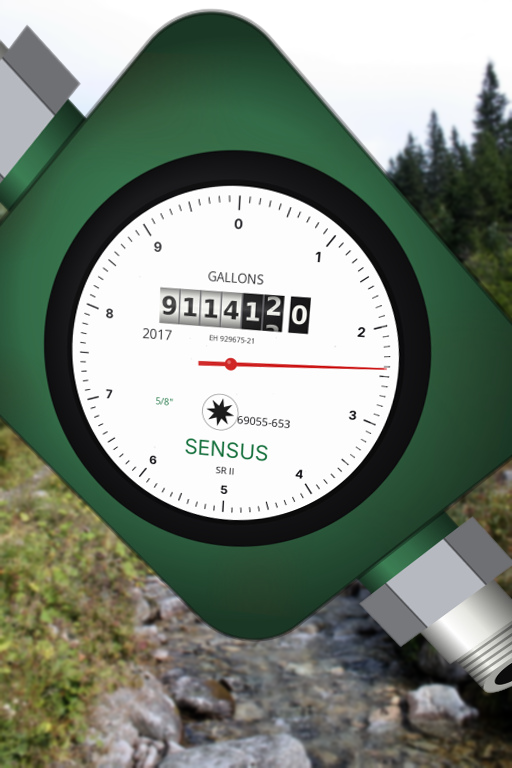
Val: 9114122.4 gal
